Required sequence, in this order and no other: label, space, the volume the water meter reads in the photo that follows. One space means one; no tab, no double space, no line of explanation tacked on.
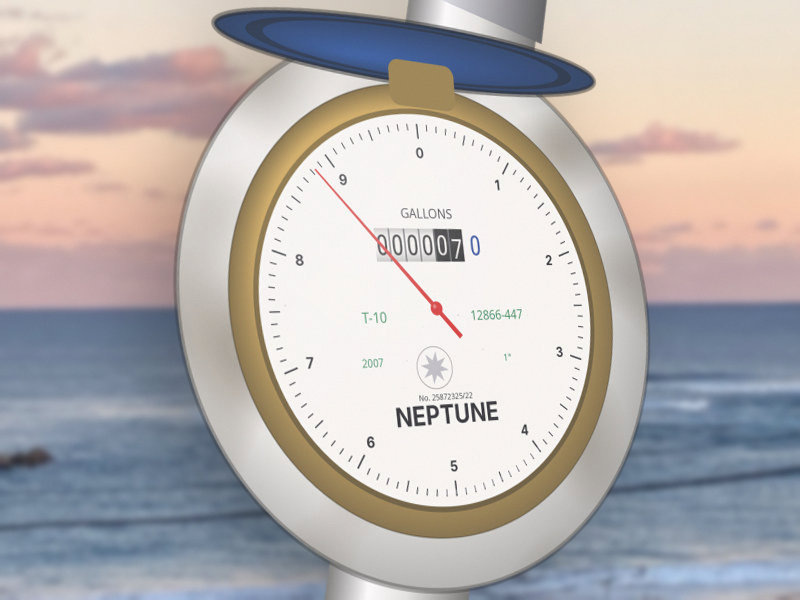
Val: 68.8 gal
